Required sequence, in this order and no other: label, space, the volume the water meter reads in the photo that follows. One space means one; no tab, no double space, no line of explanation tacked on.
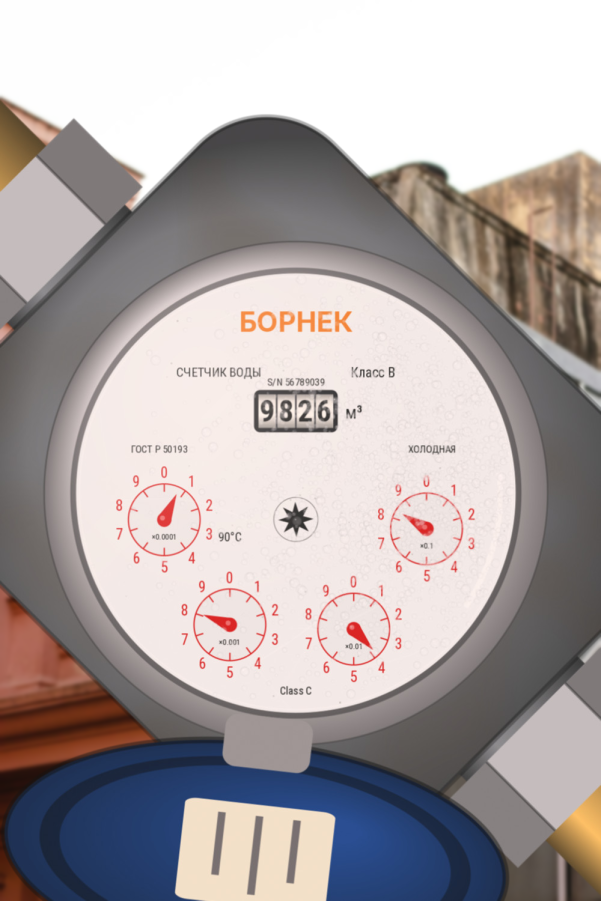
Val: 9826.8380 m³
